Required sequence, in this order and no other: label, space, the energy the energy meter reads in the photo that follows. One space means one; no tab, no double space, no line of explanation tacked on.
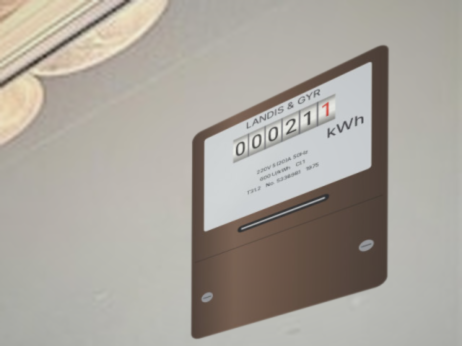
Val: 21.1 kWh
